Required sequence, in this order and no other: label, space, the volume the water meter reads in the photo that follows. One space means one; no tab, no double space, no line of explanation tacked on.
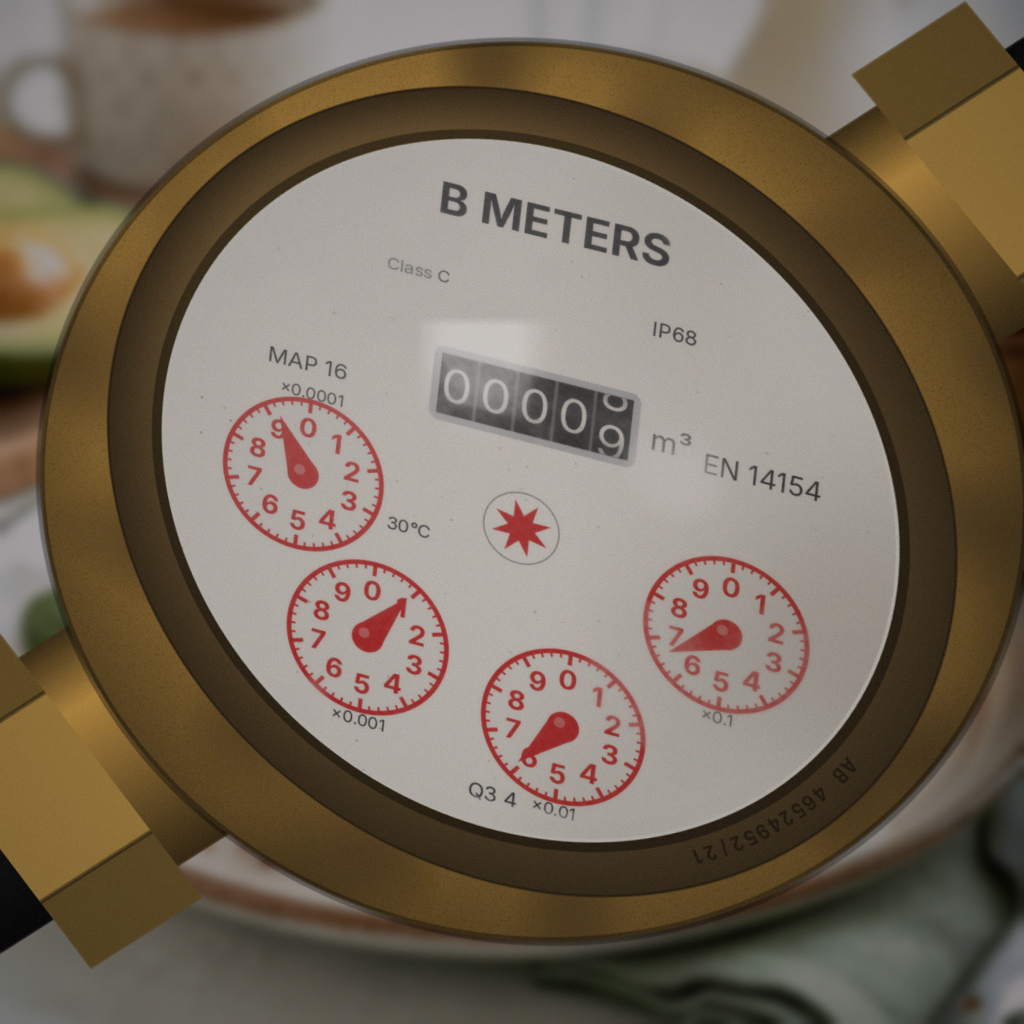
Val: 8.6609 m³
